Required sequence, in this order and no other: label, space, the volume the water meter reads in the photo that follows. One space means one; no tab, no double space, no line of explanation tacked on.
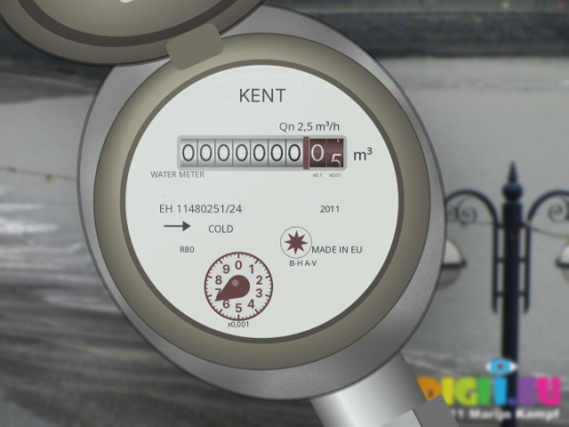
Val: 0.046 m³
